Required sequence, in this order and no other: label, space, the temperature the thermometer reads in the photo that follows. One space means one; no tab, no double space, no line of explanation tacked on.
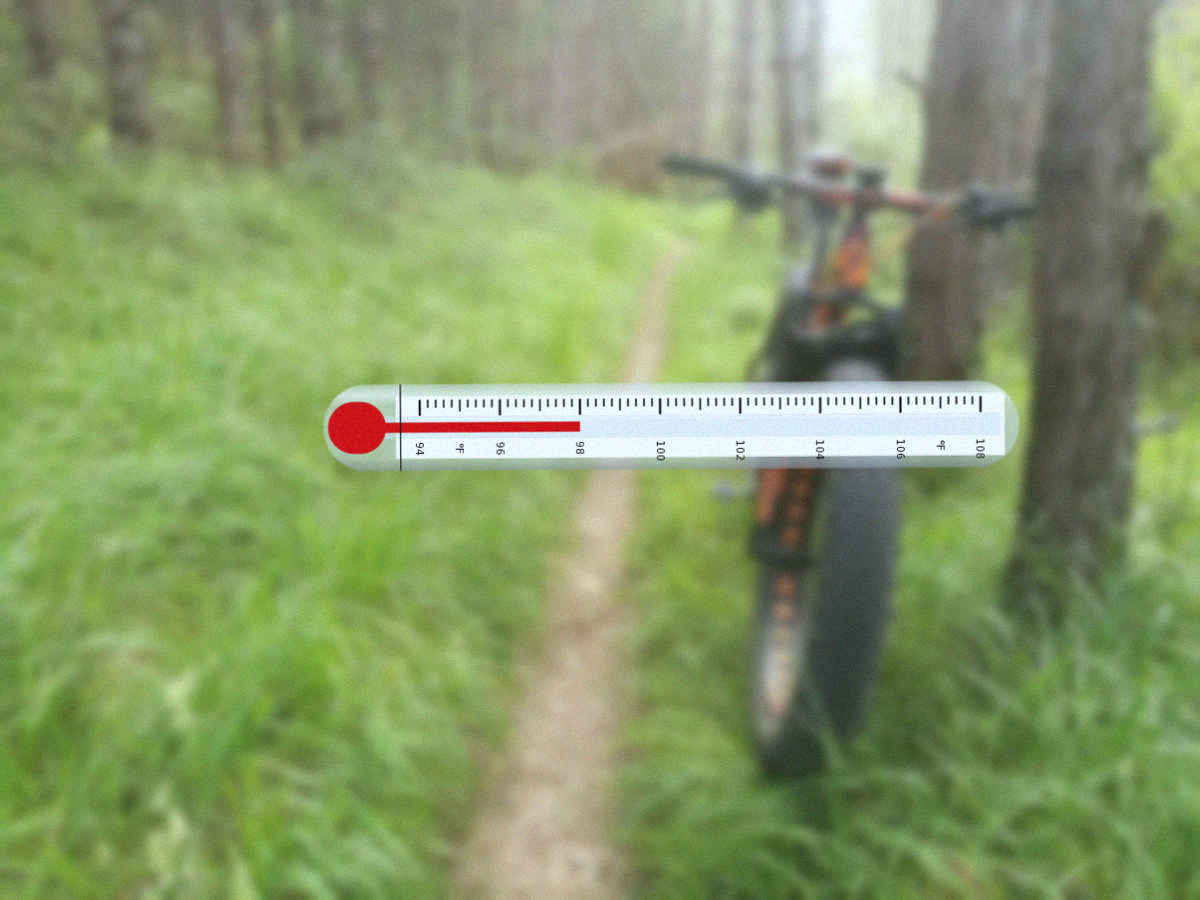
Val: 98 °F
